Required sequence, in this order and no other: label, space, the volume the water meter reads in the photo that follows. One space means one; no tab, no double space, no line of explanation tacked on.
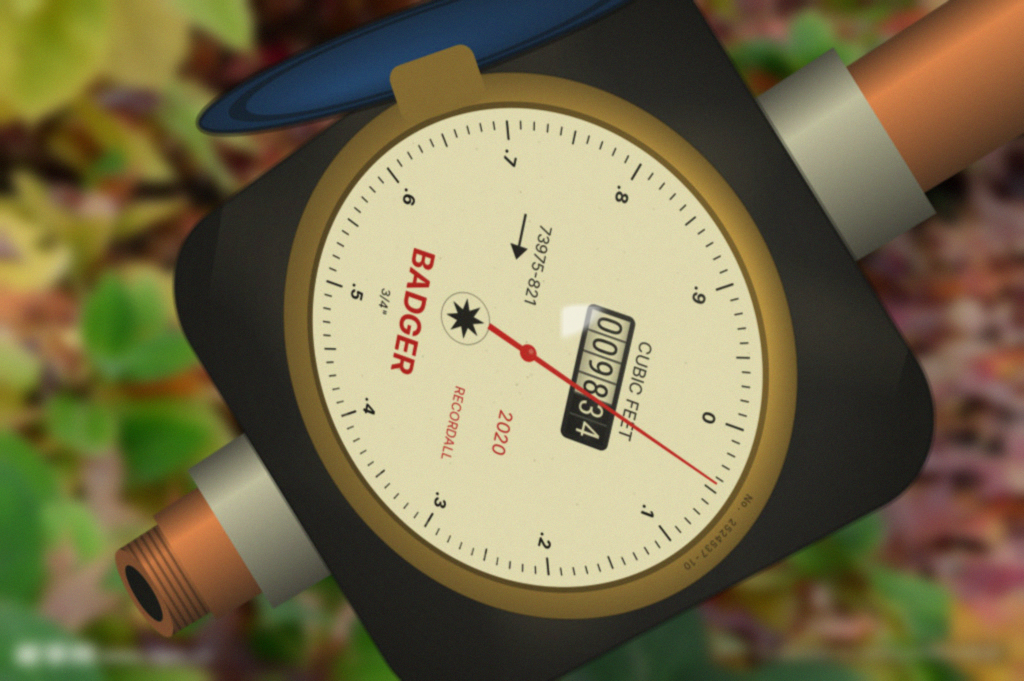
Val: 9834.04 ft³
